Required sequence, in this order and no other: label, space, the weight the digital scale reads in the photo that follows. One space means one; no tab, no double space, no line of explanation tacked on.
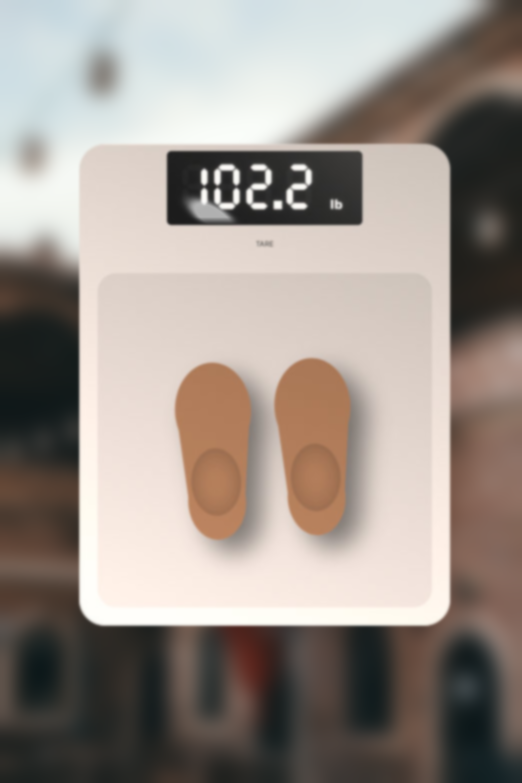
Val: 102.2 lb
